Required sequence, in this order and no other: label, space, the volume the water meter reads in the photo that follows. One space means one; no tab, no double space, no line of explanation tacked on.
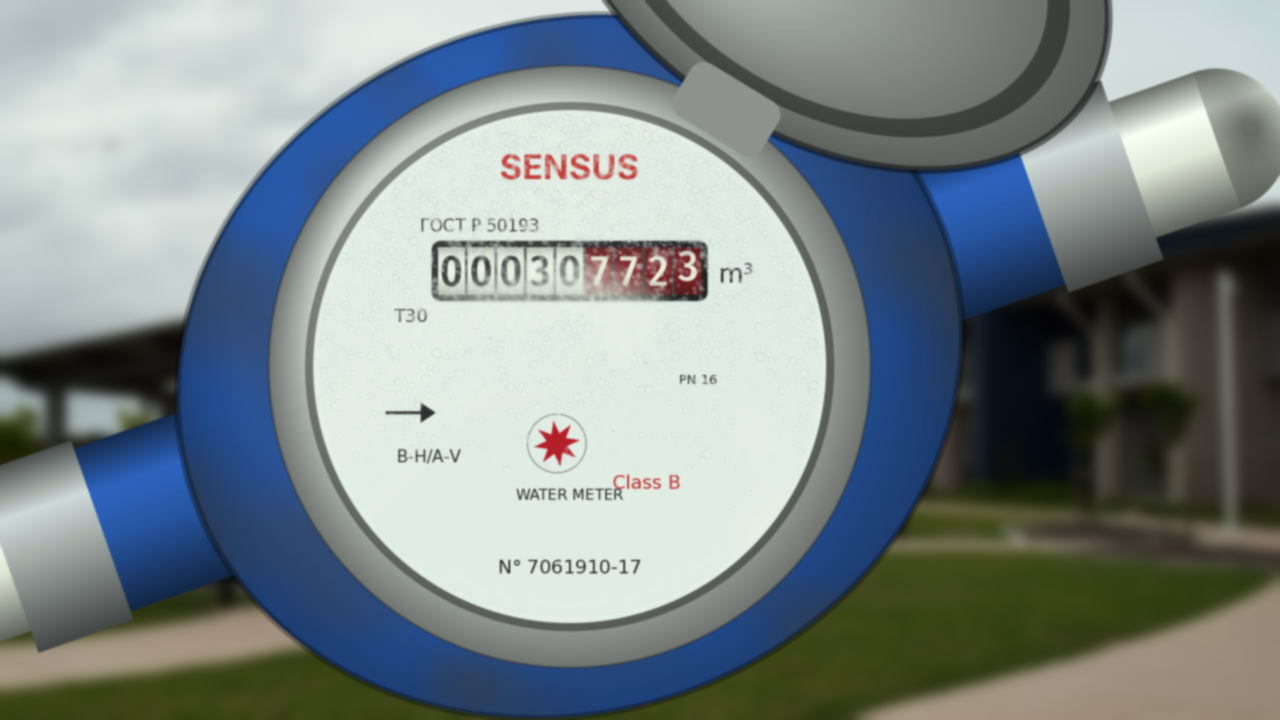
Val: 30.7723 m³
